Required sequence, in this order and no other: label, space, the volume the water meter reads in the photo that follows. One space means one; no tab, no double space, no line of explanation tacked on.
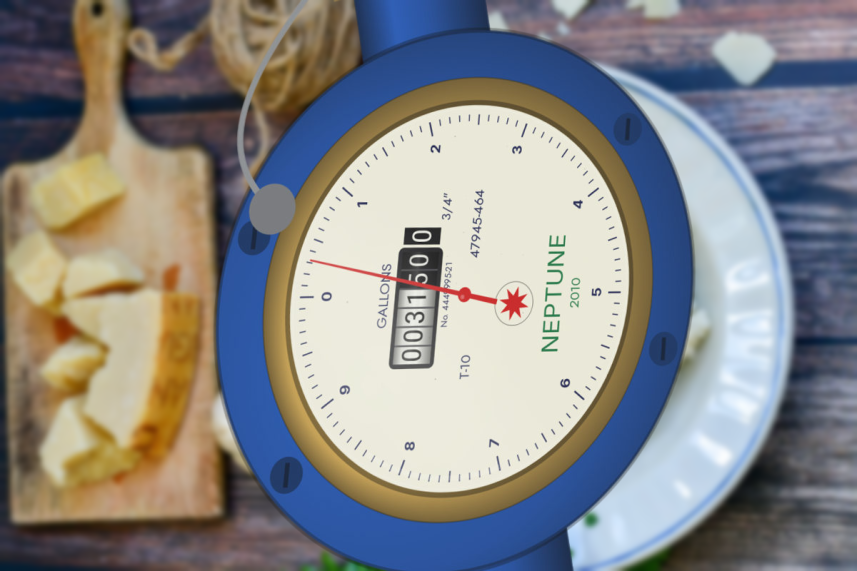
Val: 31500.3 gal
